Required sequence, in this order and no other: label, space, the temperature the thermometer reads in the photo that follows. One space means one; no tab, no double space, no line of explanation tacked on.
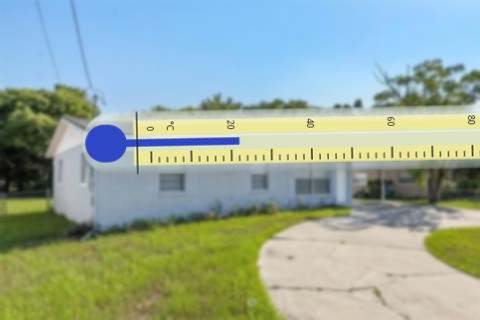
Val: 22 °C
